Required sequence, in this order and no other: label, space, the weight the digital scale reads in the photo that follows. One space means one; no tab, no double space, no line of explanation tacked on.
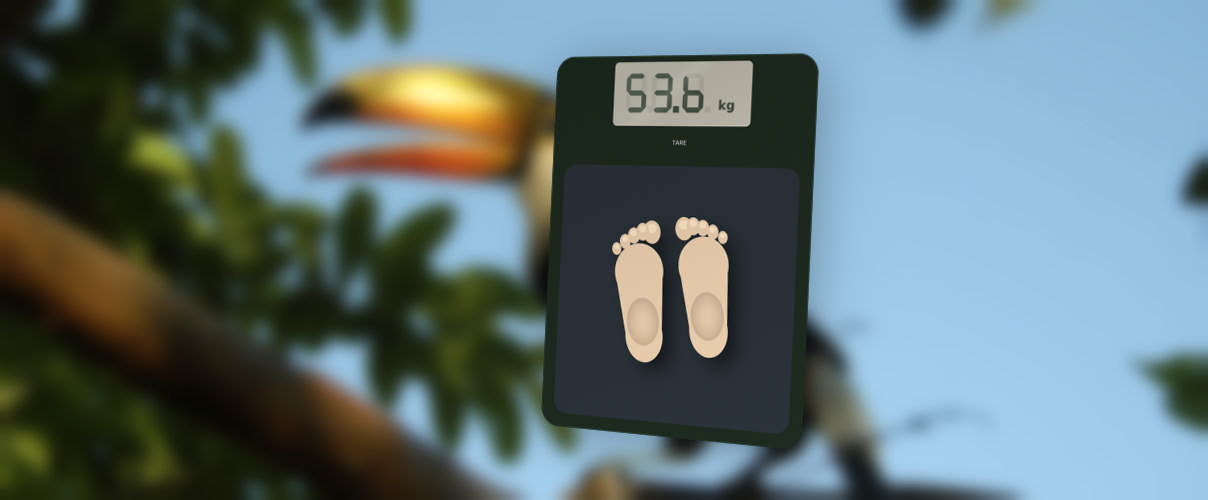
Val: 53.6 kg
